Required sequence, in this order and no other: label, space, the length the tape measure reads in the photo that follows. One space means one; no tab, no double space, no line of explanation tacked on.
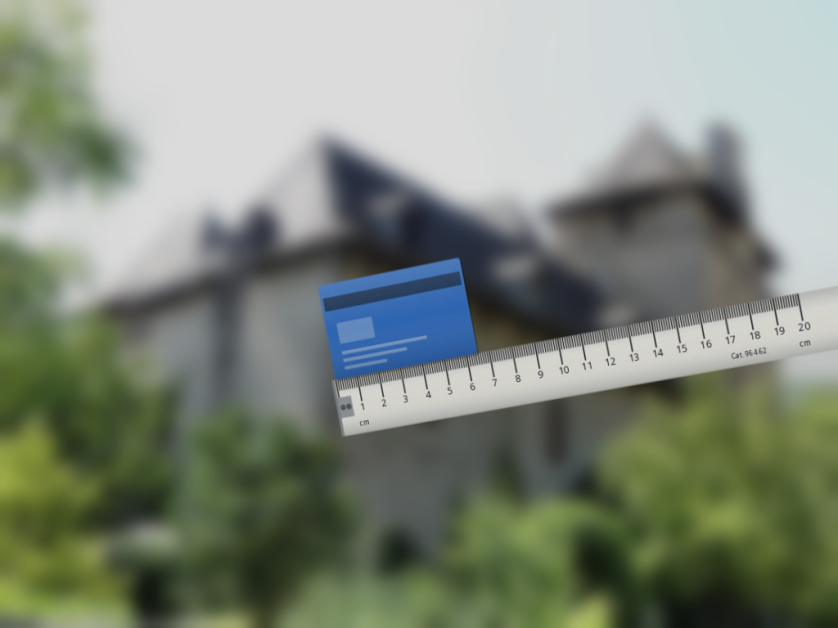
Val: 6.5 cm
